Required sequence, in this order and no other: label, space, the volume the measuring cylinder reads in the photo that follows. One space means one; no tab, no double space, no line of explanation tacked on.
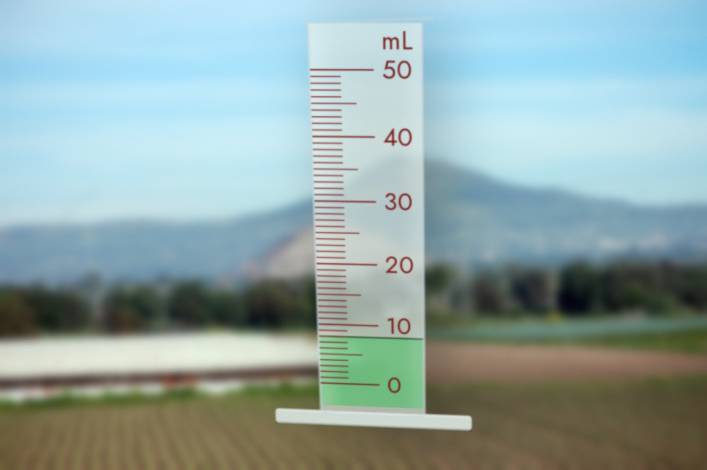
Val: 8 mL
